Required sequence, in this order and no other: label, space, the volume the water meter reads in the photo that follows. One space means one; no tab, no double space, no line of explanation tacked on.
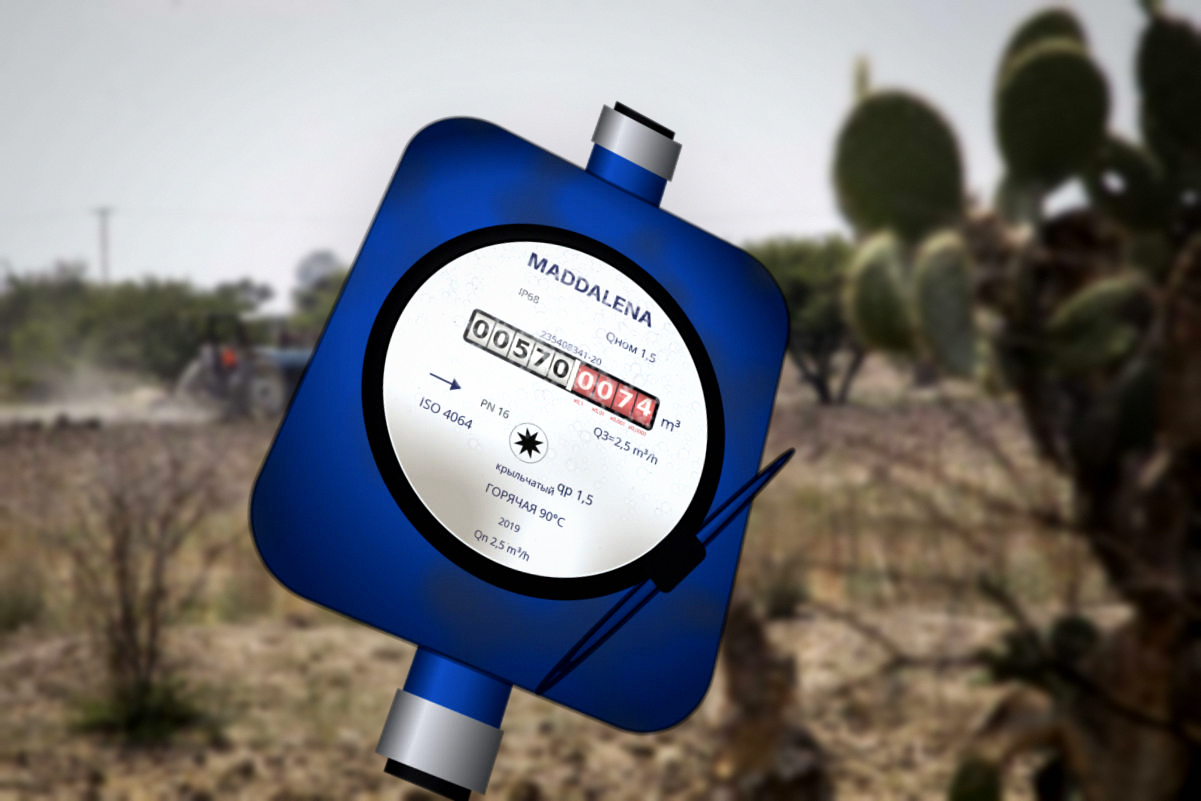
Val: 570.0074 m³
